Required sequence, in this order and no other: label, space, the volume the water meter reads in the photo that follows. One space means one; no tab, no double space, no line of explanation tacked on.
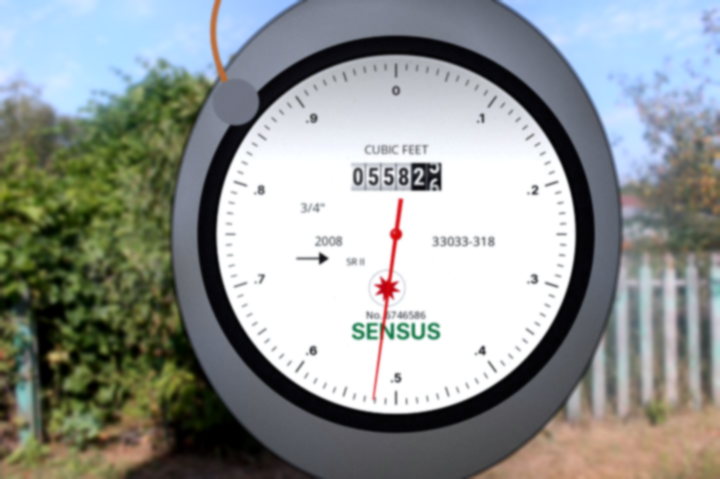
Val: 55825.52 ft³
